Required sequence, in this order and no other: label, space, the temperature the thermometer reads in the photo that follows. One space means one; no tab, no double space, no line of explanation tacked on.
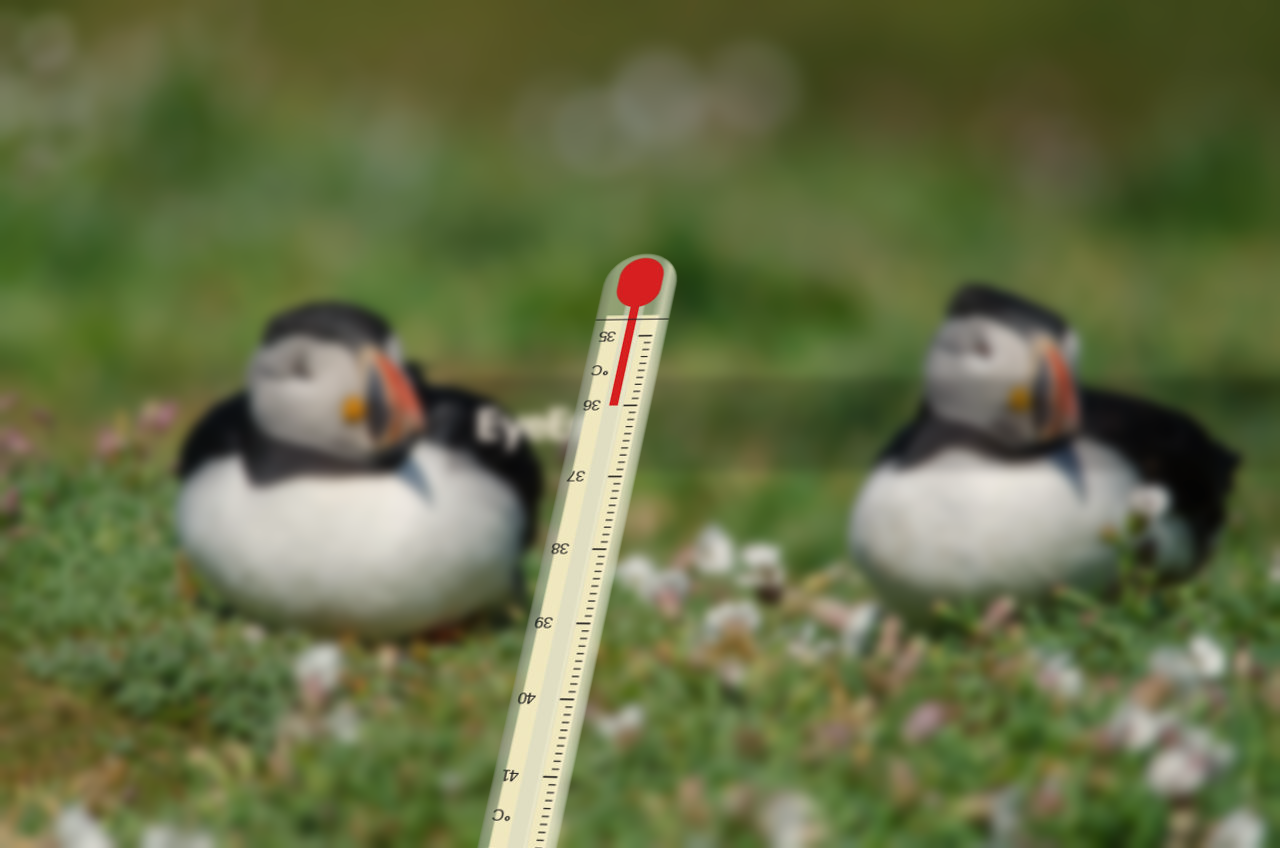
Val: 36 °C
